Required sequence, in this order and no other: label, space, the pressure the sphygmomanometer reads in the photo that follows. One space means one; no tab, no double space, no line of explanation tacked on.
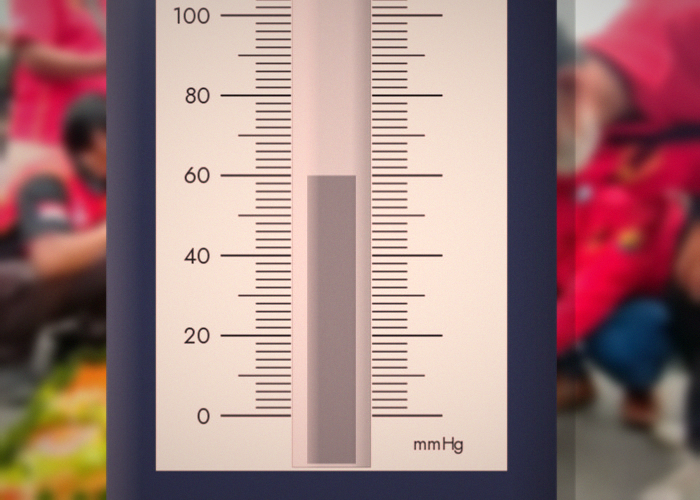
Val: 60 mmHg
